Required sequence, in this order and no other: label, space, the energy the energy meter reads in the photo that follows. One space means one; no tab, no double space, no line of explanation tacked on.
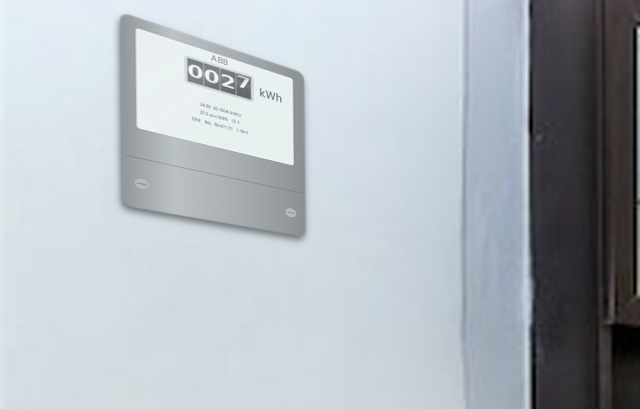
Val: 27 kWh
